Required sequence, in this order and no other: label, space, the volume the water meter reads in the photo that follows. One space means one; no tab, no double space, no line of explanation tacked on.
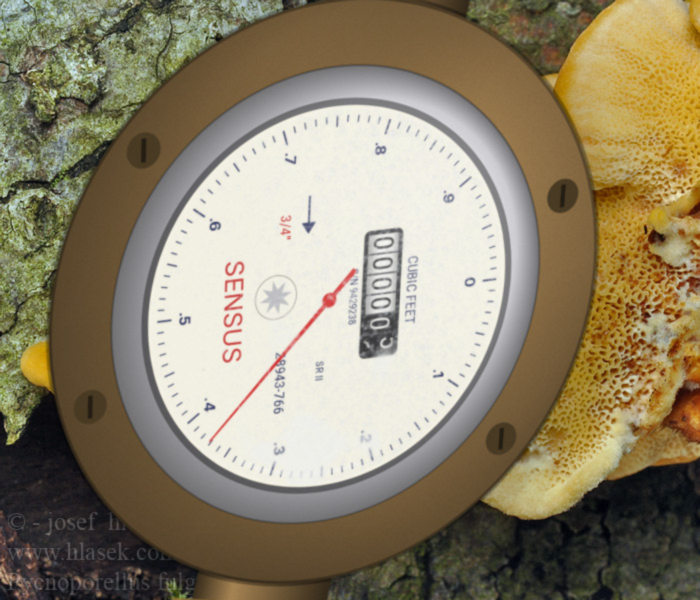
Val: 5.37 ft³
